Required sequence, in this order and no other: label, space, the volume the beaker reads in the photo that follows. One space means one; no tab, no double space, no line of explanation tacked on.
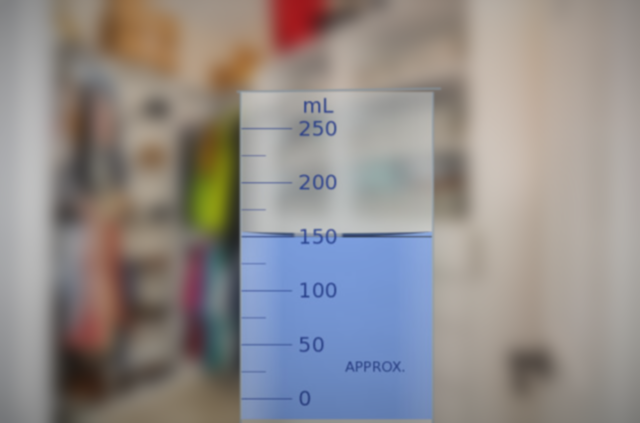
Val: 150 mL
